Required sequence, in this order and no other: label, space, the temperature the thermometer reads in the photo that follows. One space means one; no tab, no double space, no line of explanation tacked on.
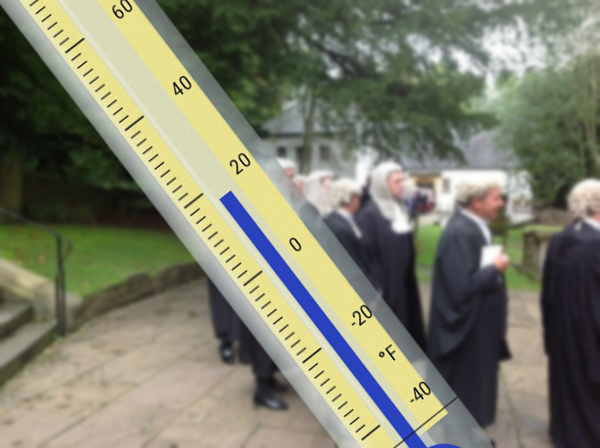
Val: 17 °F
